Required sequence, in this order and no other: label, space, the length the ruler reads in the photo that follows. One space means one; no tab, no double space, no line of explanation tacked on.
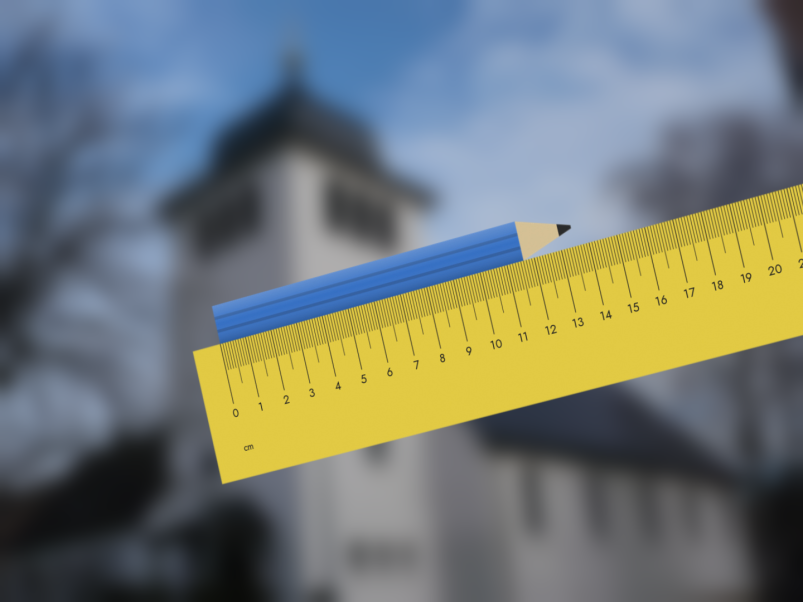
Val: 13.5 cm
